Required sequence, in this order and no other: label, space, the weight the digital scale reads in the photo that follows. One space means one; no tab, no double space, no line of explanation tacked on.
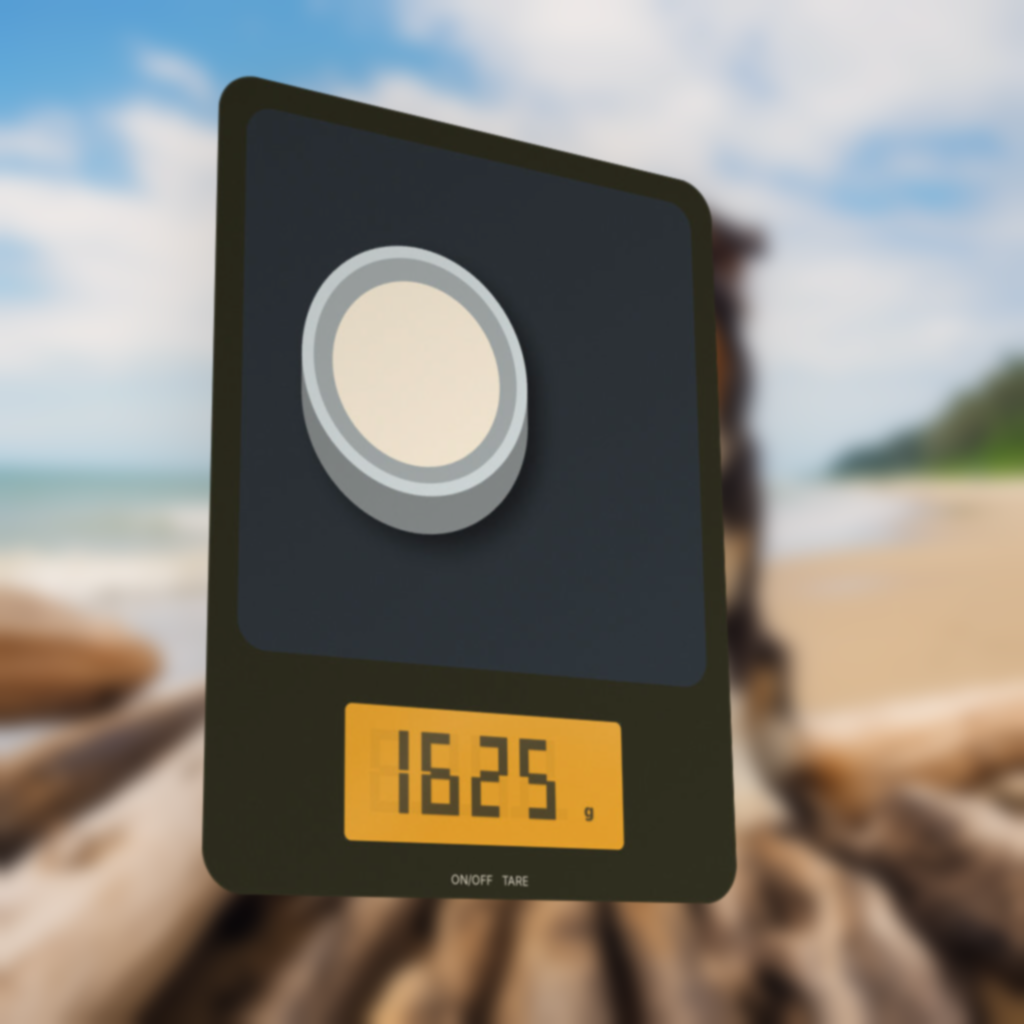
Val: 1625 g
